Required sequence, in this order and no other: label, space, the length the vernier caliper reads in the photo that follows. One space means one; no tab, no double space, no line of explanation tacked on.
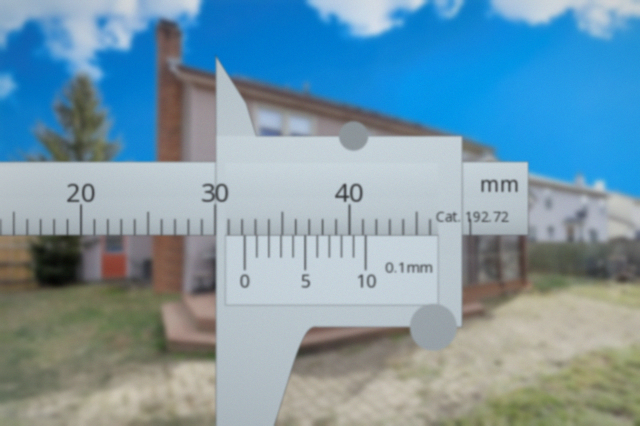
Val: 32.2 mm
